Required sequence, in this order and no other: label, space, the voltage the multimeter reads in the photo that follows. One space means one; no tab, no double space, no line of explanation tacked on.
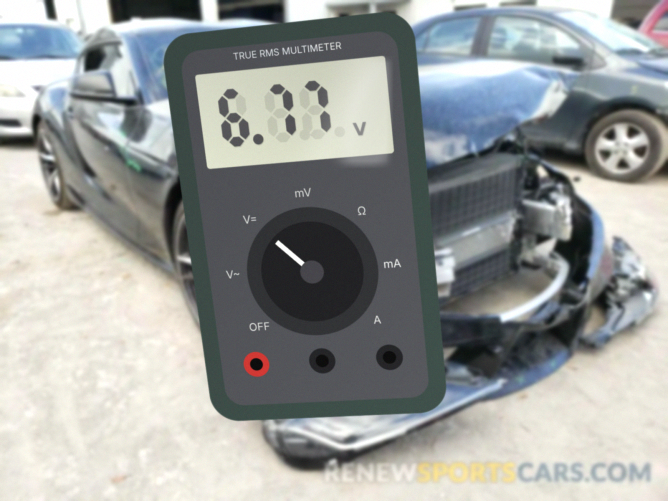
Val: 6.77 V
